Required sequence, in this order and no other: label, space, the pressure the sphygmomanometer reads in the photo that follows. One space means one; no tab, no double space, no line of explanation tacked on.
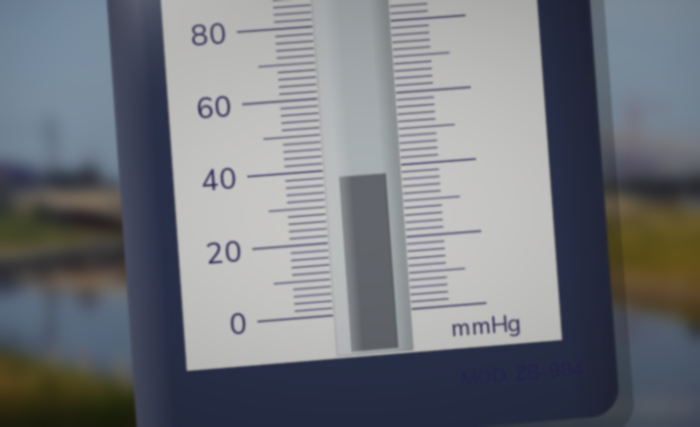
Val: 38 mmHg
